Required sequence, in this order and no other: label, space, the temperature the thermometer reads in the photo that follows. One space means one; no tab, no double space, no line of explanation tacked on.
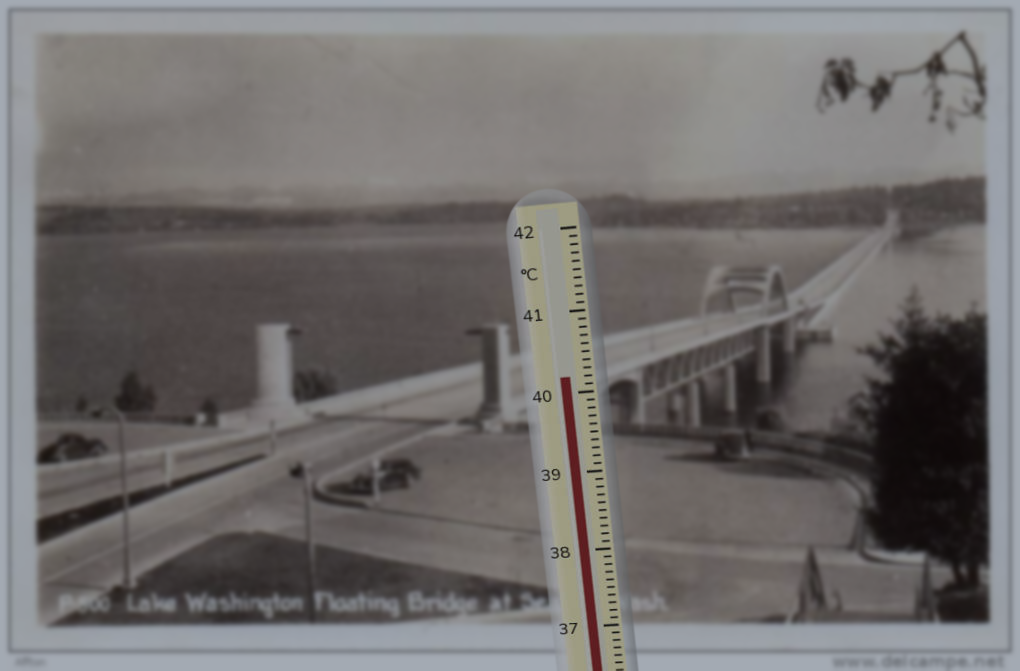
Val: 40.2 °C
